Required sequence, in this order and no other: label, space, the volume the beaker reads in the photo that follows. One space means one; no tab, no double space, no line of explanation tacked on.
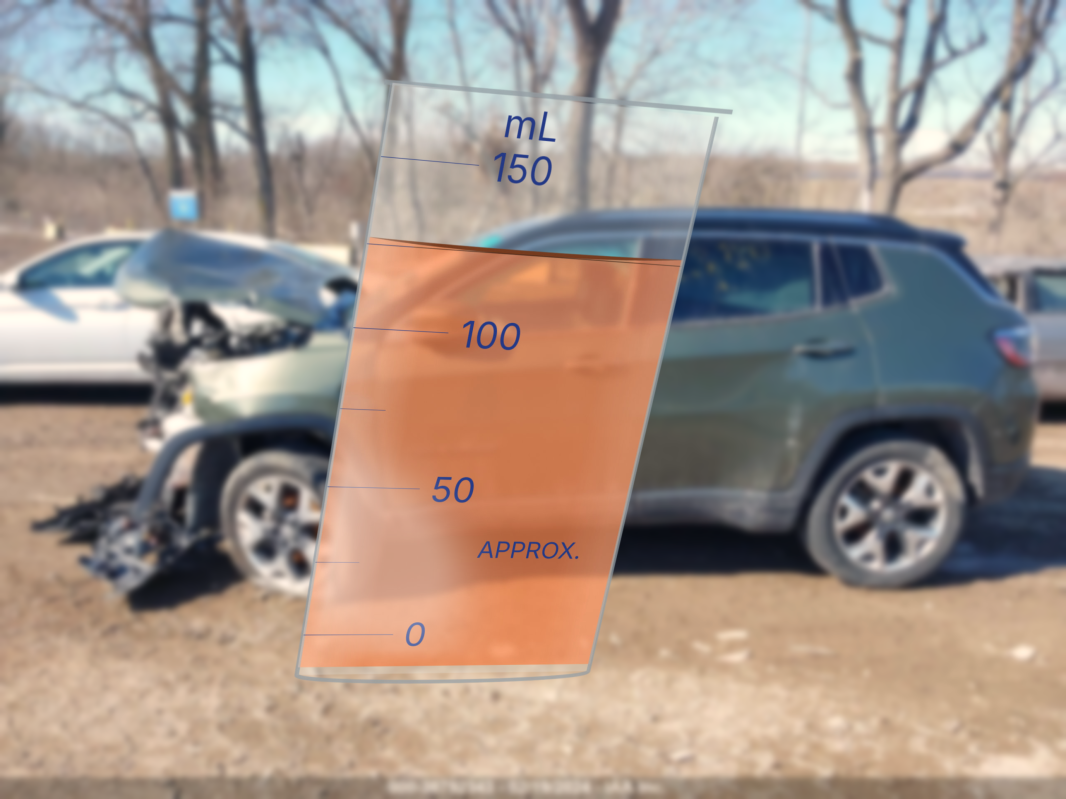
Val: 125 mL
